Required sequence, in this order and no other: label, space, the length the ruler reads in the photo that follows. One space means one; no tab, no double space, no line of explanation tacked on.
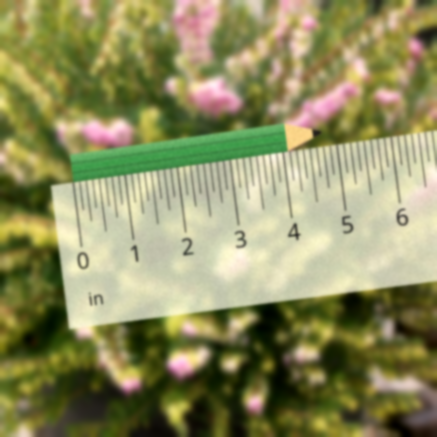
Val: 4.75 in
